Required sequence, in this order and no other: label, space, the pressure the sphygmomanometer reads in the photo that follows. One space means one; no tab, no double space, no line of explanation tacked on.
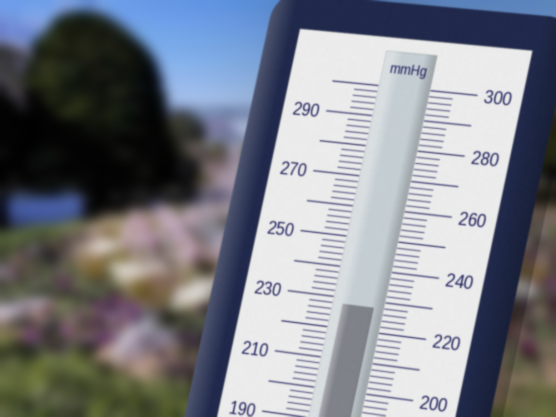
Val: 228 mmHg
